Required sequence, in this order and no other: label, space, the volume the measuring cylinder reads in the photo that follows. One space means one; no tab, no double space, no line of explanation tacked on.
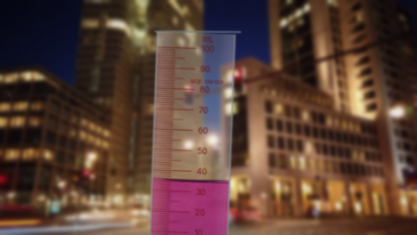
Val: 35 mL
